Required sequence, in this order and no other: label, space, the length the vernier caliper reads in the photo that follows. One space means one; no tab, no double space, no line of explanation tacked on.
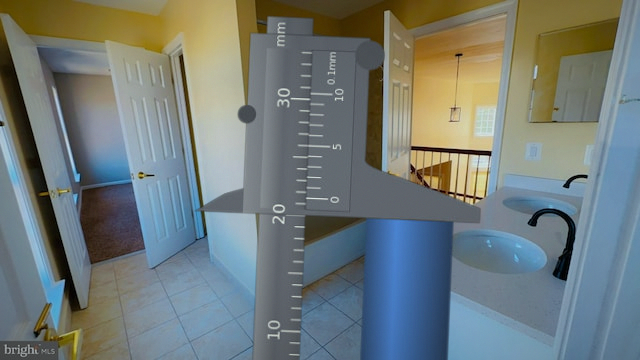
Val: 21.5 mm
